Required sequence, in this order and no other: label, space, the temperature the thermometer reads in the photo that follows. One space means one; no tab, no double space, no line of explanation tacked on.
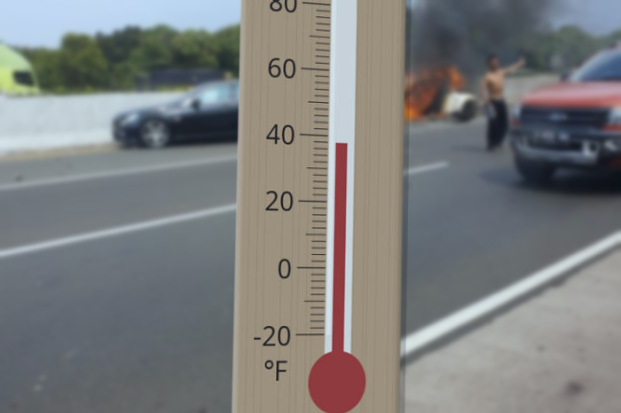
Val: 38 °F
